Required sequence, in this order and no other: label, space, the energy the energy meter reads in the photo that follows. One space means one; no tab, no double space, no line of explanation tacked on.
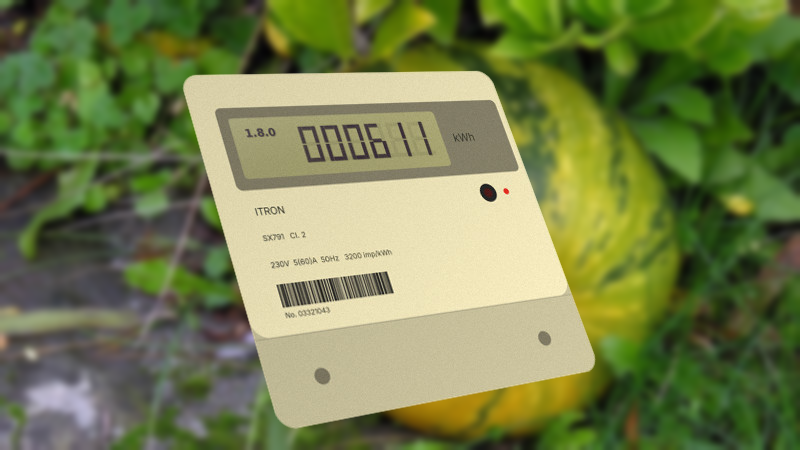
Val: 611 kWh
